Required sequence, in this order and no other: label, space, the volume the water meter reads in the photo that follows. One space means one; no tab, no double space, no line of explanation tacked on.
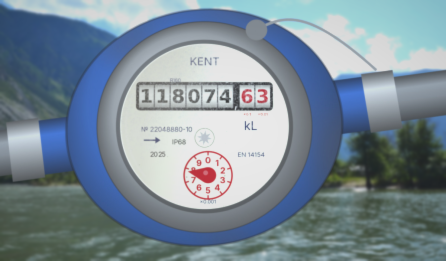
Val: 118074.637 kL
